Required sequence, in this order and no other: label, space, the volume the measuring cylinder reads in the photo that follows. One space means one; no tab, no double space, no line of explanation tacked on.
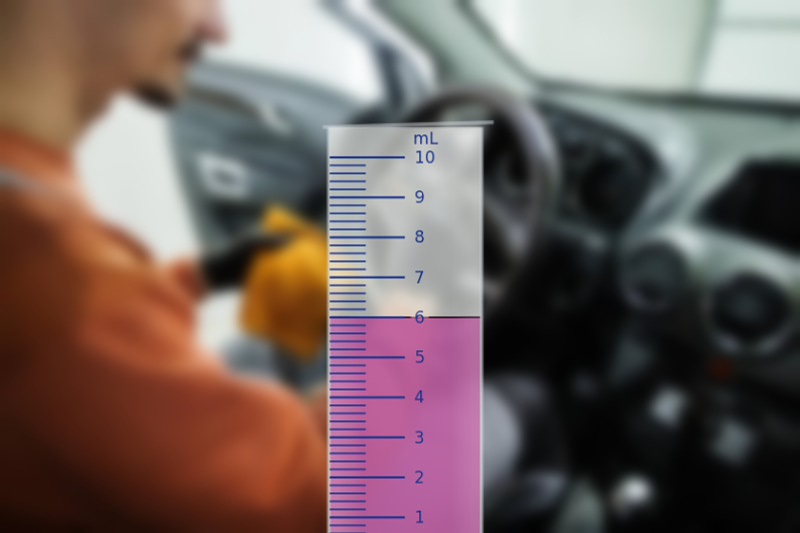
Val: 6 mL
